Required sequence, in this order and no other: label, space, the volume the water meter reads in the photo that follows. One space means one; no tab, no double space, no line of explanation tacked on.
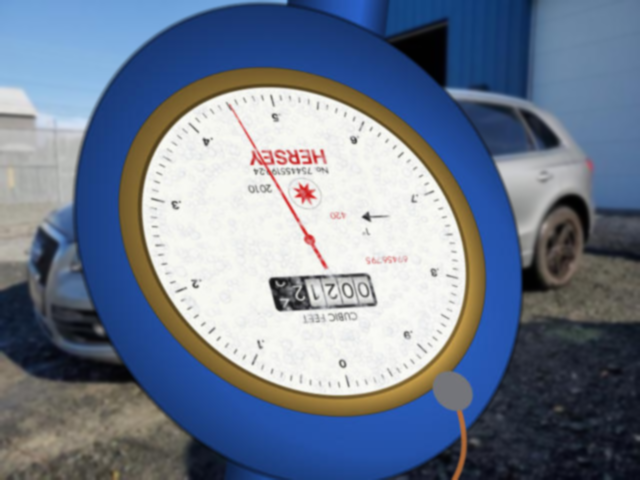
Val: 2122.45 ft³
